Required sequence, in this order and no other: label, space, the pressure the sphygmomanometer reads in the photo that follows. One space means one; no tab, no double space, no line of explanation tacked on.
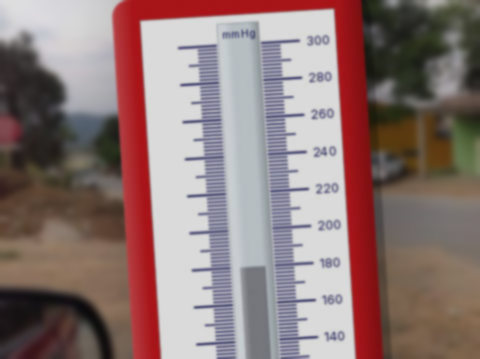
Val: 180 mmHg
